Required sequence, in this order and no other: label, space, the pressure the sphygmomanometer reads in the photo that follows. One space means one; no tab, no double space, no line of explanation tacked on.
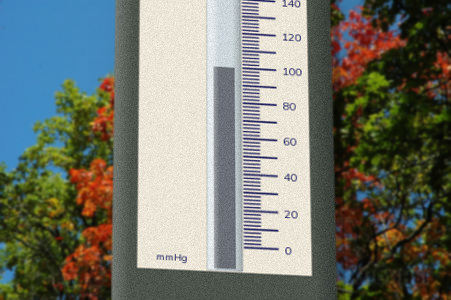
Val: 100 mmHg
